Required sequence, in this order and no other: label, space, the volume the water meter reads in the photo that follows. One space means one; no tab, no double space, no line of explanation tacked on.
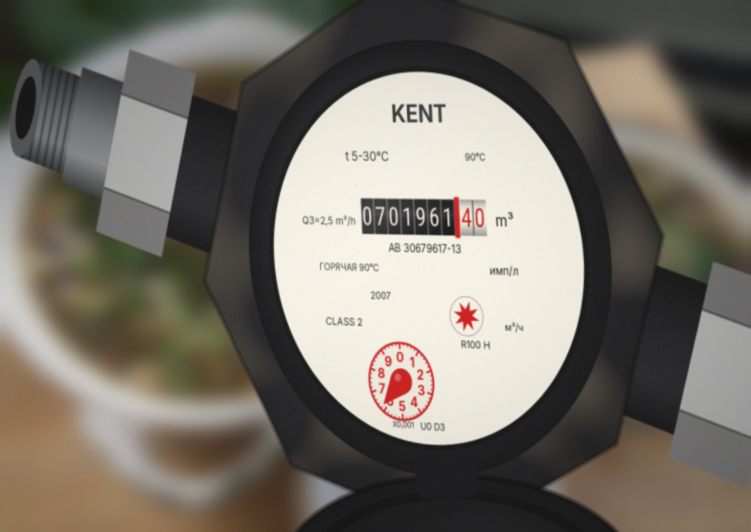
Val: 701961.406 m³
